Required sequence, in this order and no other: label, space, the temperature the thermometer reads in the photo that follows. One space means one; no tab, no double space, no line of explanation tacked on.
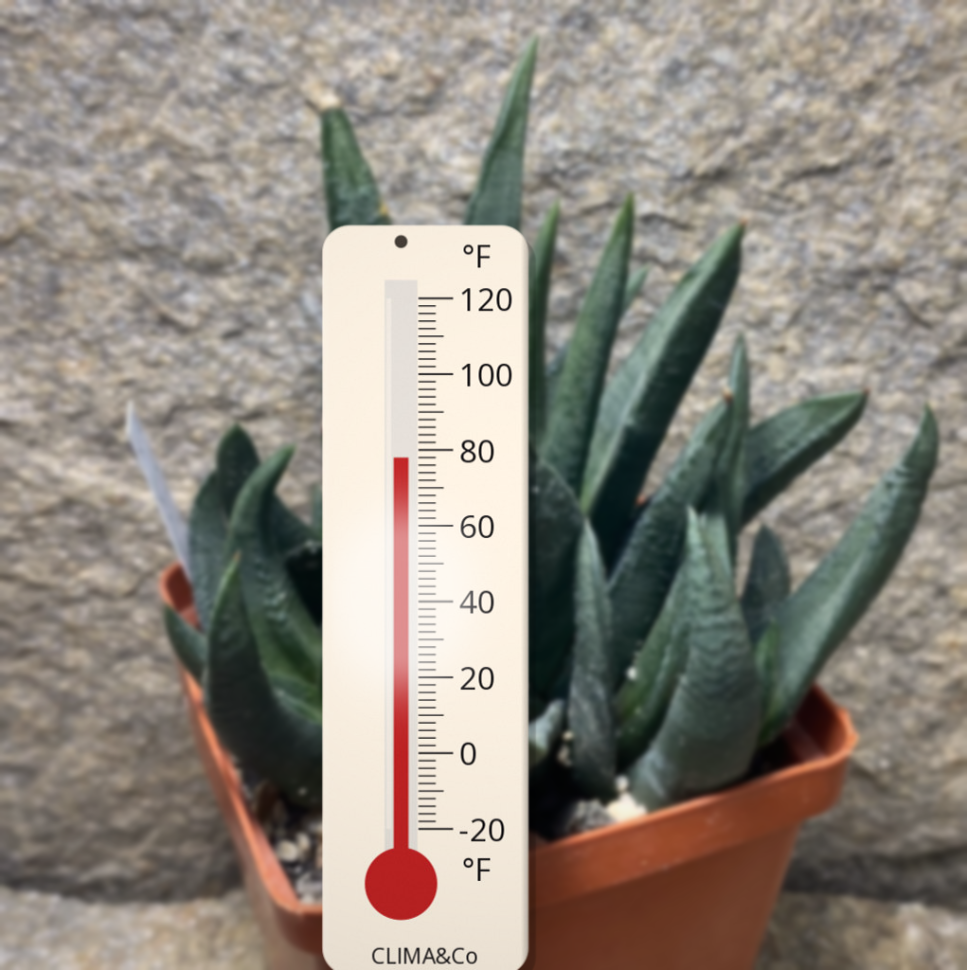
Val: 78 °F
